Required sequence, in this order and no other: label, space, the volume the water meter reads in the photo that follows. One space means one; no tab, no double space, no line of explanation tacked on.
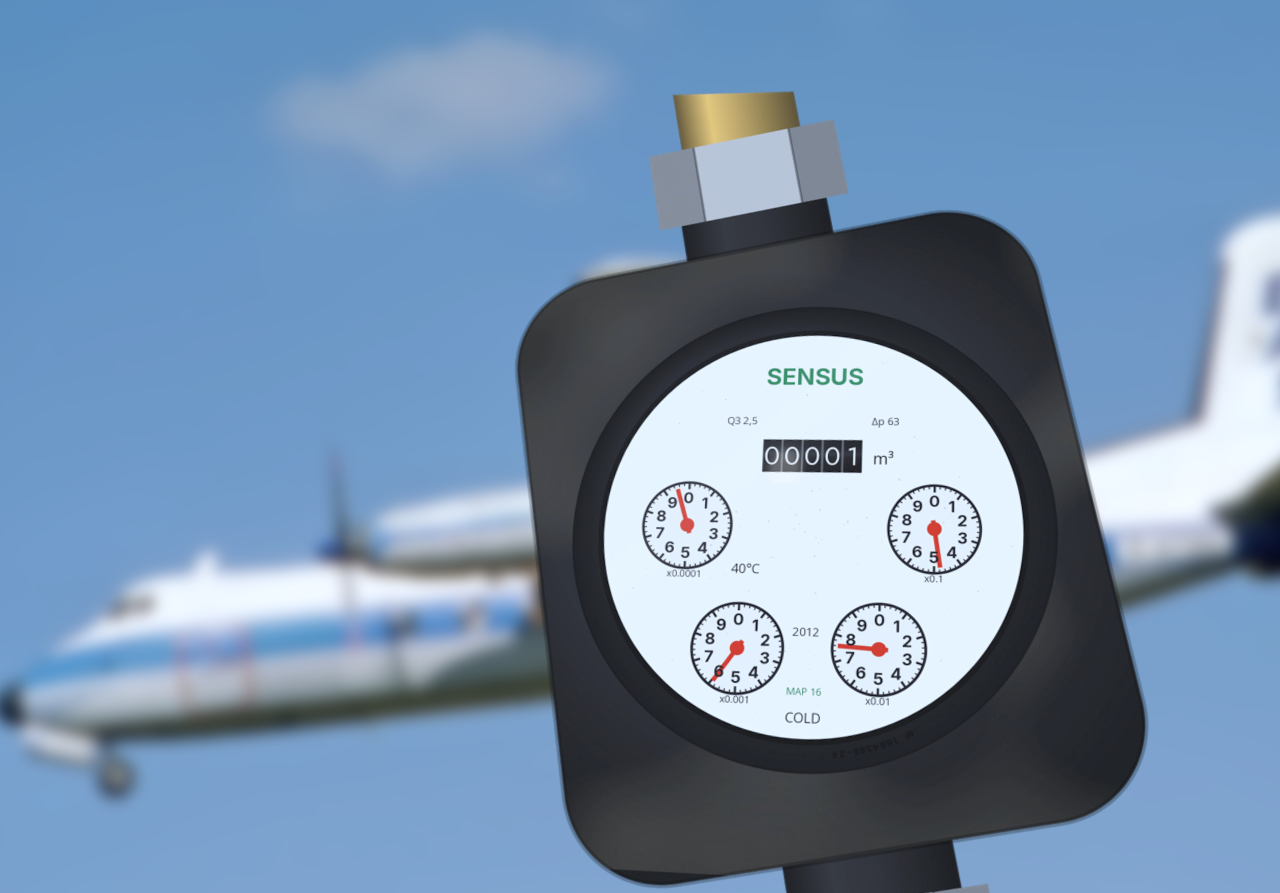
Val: 1.4759 m³
